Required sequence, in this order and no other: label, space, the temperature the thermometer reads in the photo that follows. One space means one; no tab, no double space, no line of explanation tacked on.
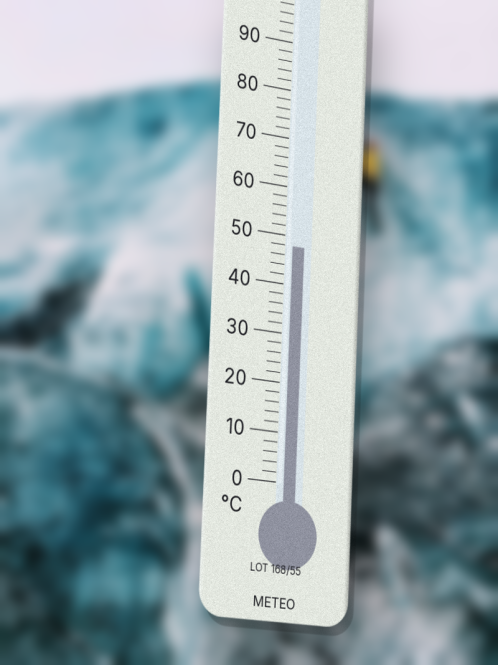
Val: 48 °C
